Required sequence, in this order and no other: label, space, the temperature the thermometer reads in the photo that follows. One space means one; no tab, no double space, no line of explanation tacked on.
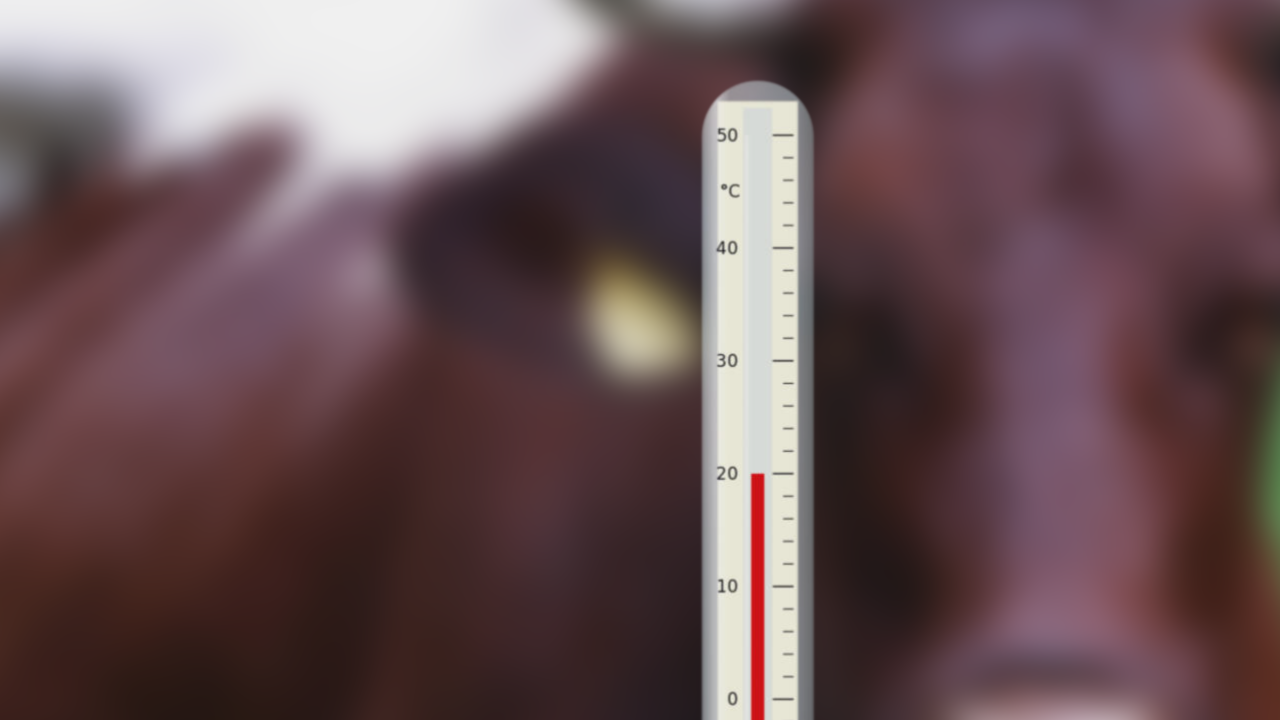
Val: 20 °C
